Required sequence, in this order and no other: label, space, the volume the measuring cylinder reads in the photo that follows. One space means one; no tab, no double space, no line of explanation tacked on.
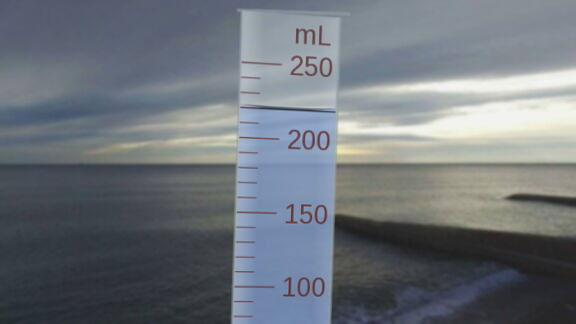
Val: 220 mL
